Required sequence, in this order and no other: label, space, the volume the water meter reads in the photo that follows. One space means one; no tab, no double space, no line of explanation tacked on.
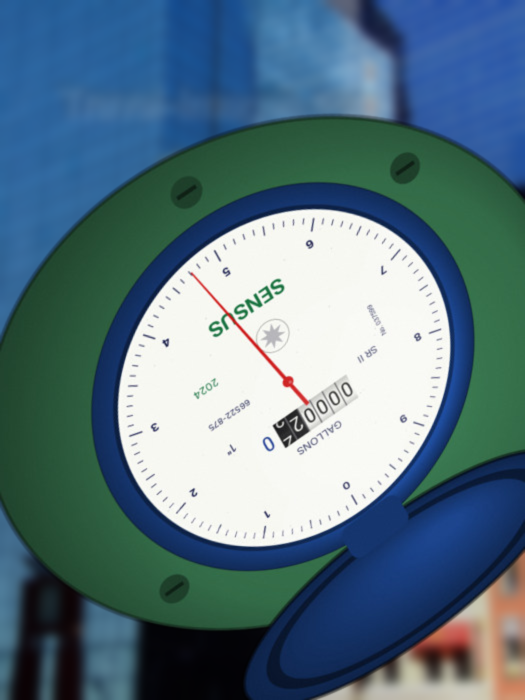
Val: 224.7 gal
